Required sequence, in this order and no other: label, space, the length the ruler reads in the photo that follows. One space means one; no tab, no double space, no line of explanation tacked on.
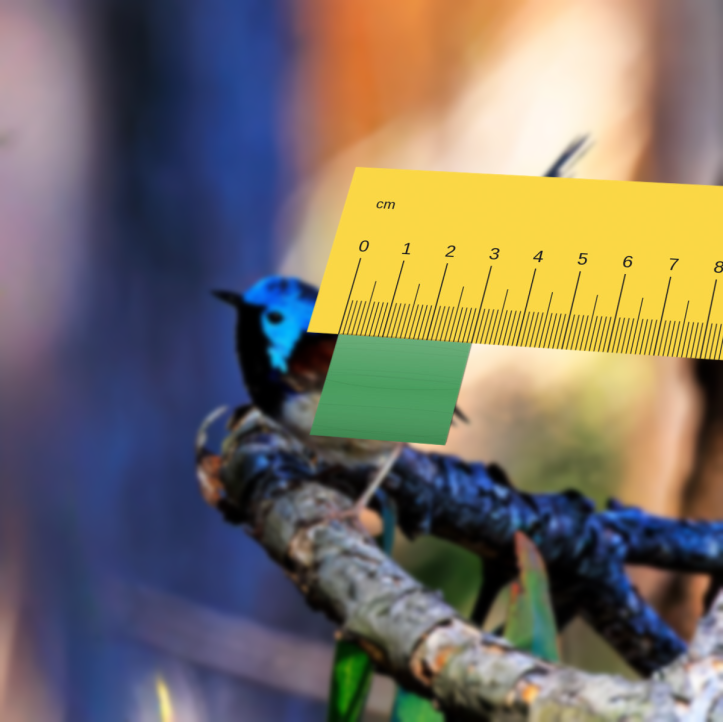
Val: 3 cm
